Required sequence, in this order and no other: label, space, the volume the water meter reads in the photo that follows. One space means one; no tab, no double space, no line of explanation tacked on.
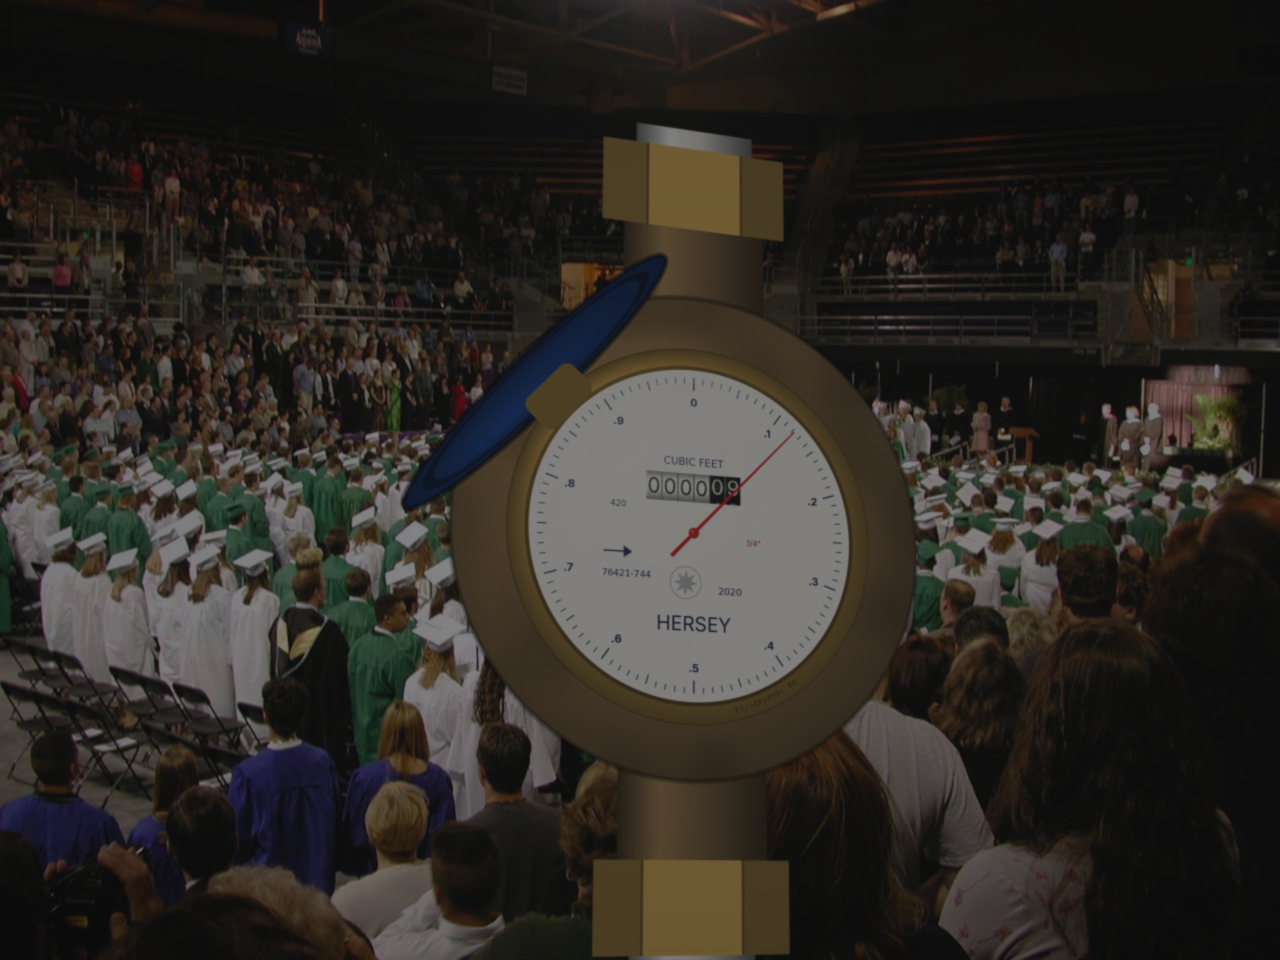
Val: 9.12 ft³
